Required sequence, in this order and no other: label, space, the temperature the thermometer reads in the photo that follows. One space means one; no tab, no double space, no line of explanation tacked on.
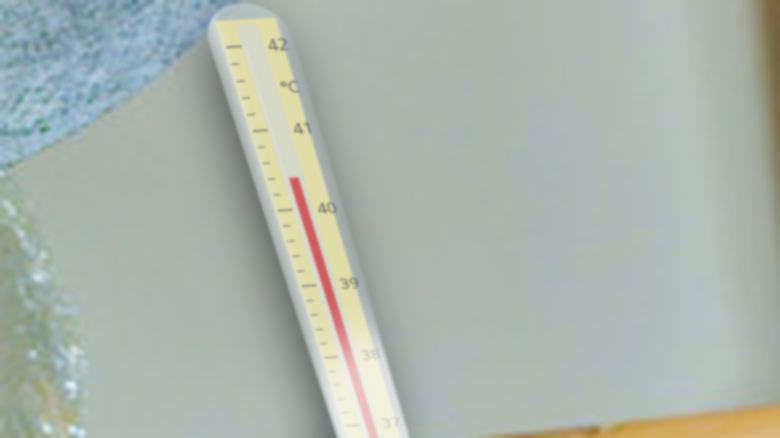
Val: 40.4 °C
